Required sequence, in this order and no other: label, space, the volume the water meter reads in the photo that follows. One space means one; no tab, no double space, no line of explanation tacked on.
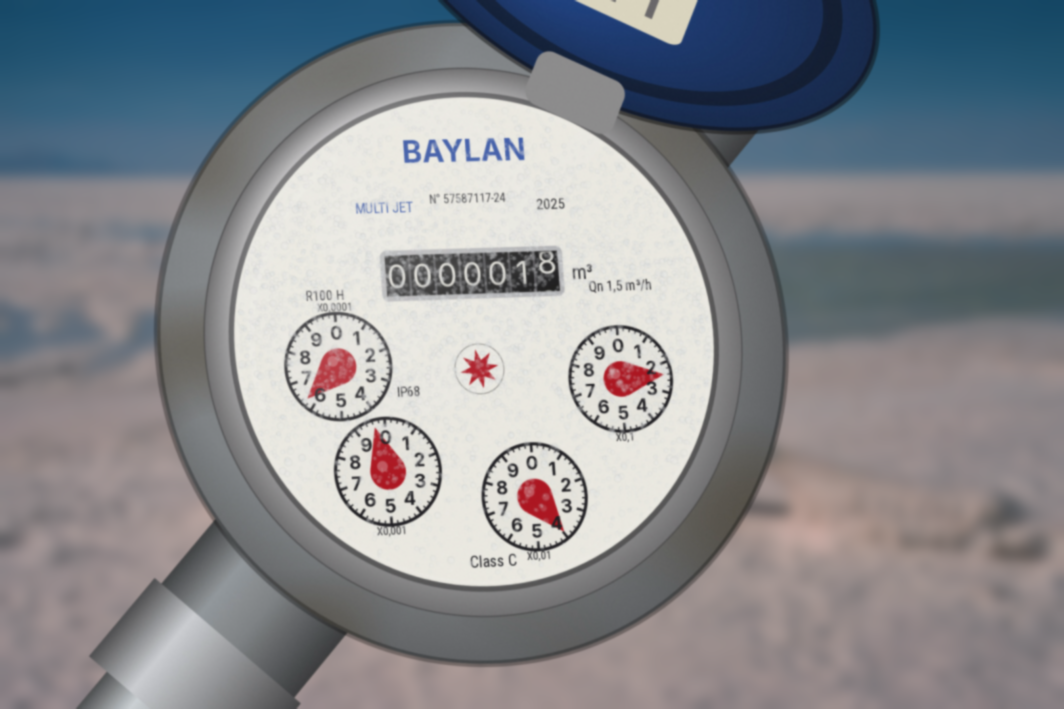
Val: 18.2396 m³
